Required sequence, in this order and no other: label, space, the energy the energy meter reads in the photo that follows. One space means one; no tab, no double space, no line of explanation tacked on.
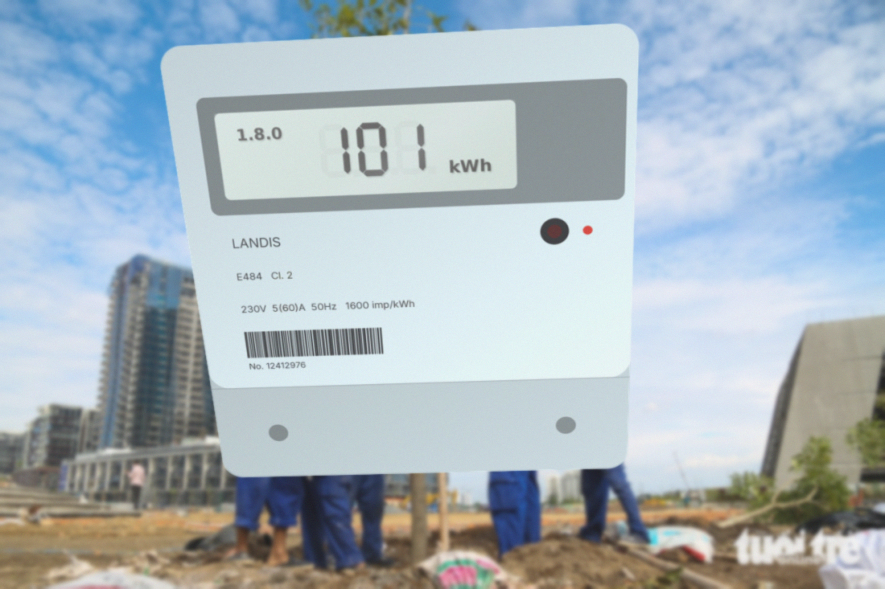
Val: 101 kWh
